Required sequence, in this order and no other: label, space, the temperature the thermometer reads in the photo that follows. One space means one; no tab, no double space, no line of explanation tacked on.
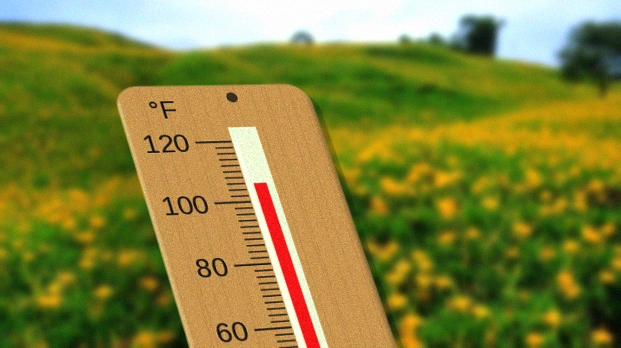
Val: 106 °F
